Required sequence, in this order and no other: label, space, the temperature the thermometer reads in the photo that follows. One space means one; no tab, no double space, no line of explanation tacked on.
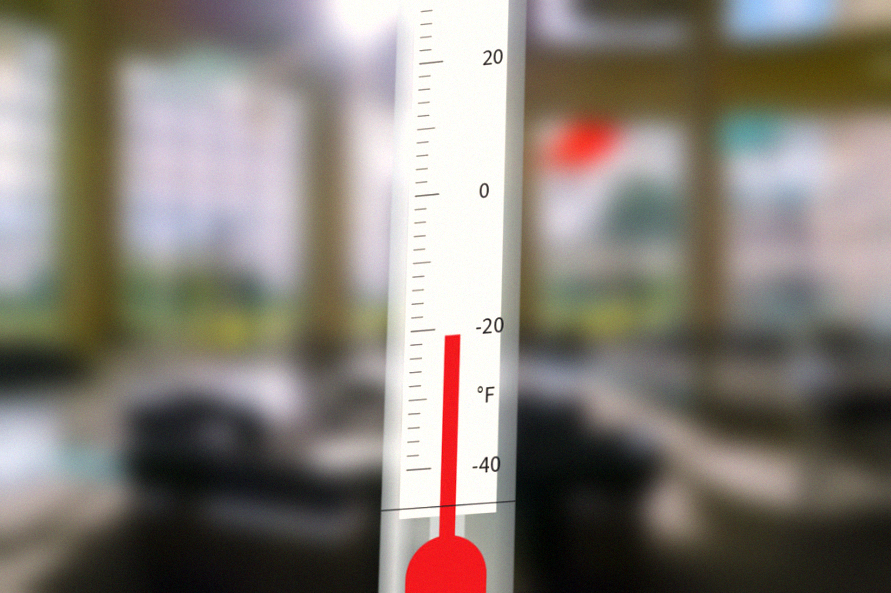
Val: -21 °F
